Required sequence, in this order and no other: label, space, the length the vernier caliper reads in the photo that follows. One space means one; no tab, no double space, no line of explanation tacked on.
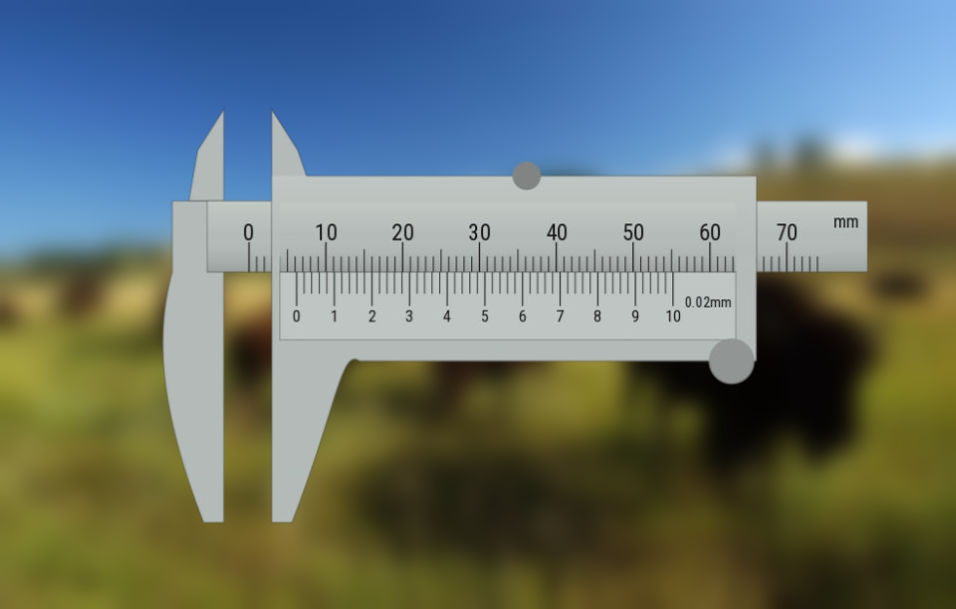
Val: 6.2 mm
